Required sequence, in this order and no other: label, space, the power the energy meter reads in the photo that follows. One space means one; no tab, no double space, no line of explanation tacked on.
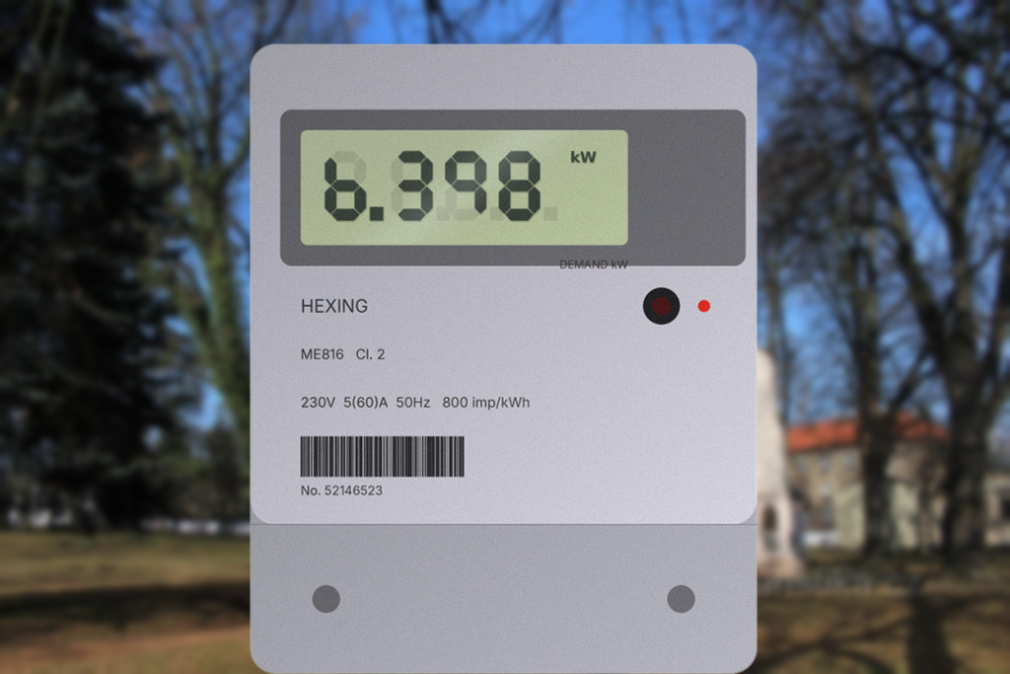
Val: 6.398 kW
